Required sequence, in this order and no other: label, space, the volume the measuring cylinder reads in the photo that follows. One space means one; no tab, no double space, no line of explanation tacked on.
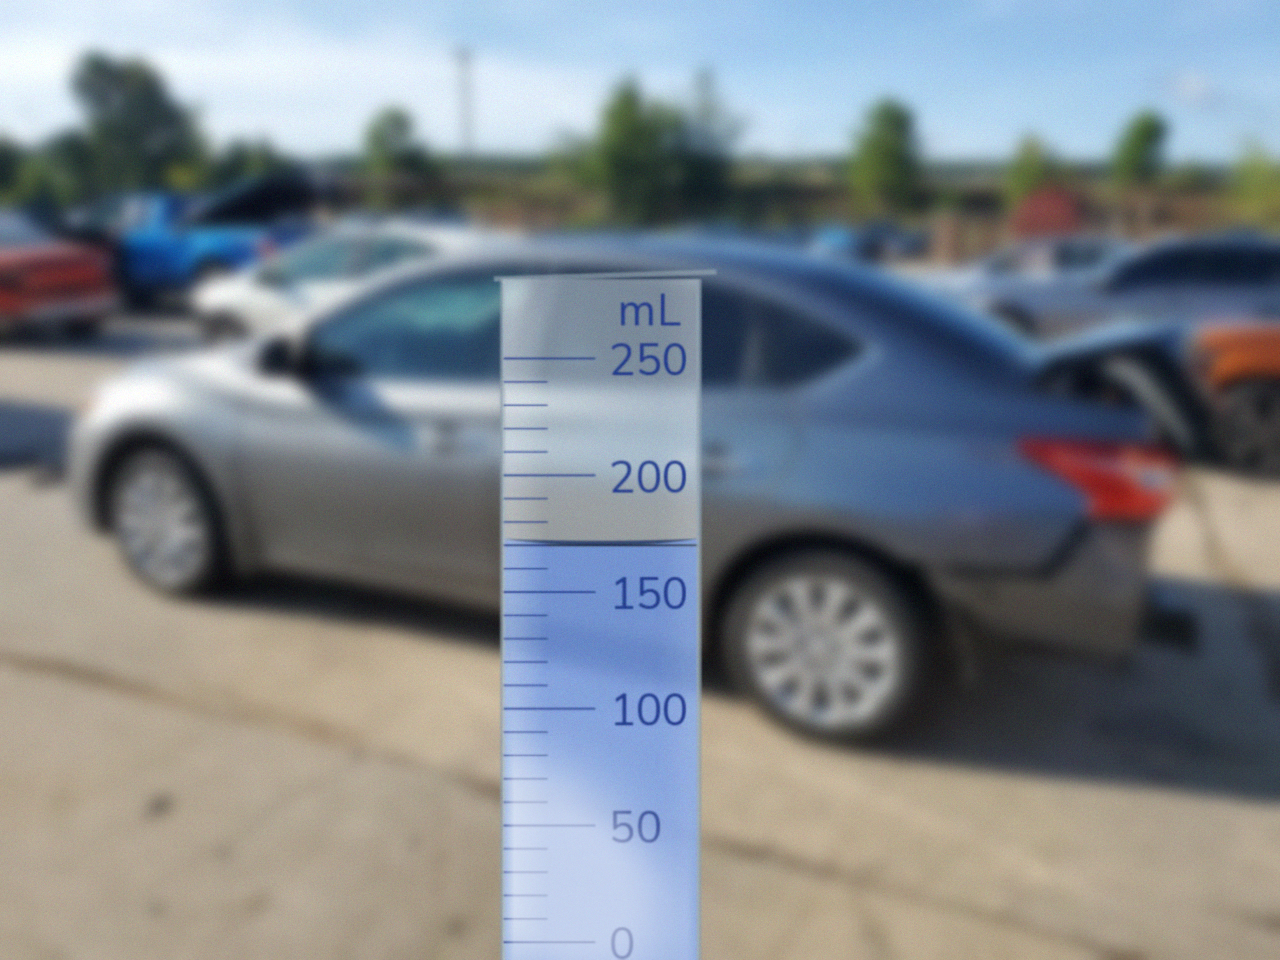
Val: 170 mL
